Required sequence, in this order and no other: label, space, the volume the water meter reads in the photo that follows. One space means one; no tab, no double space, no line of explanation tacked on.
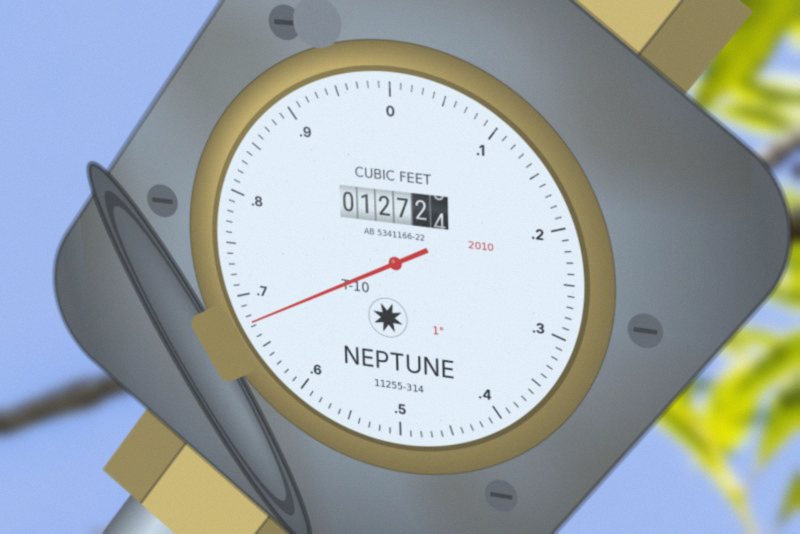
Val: 12723.67 ft³
